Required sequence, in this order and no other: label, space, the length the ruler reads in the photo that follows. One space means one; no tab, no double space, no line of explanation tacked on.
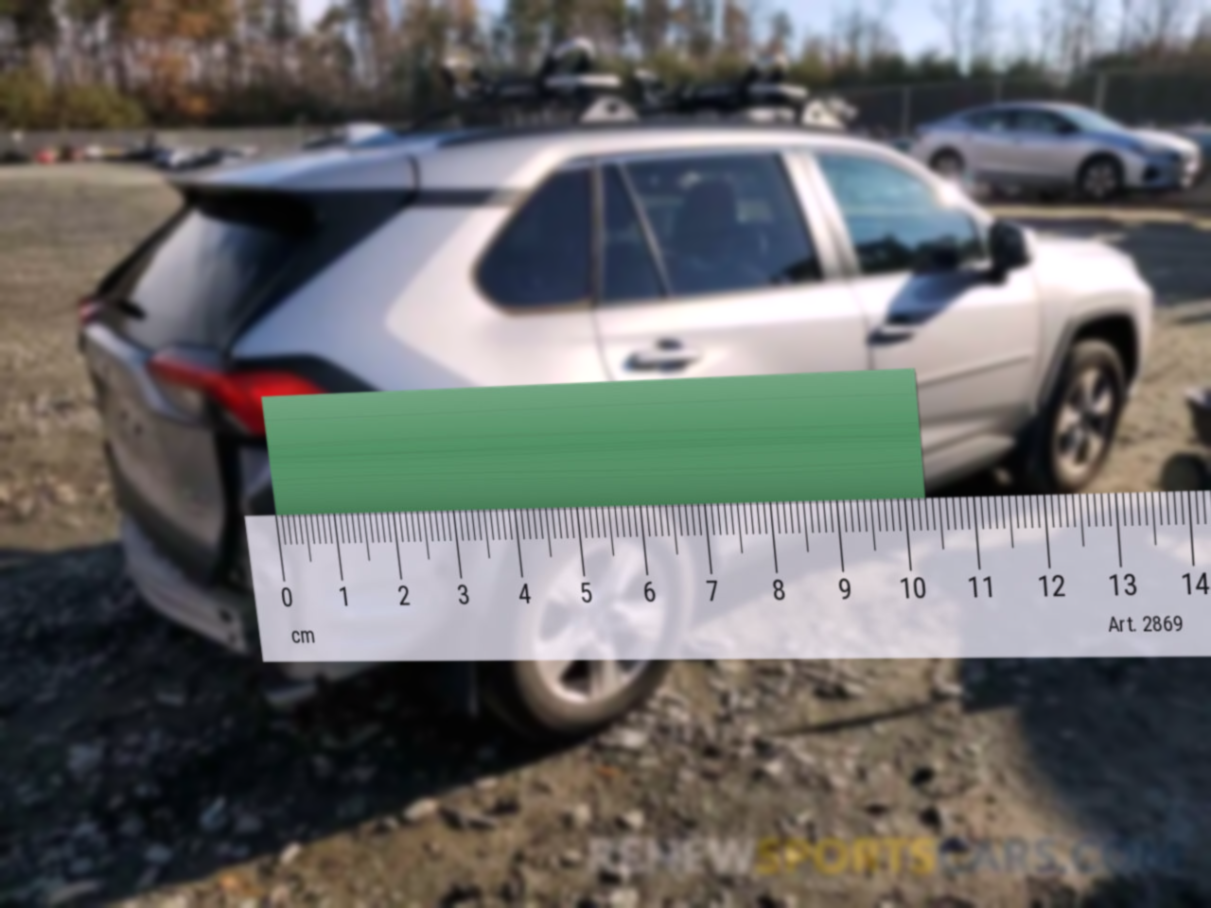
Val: 10.3 cm
